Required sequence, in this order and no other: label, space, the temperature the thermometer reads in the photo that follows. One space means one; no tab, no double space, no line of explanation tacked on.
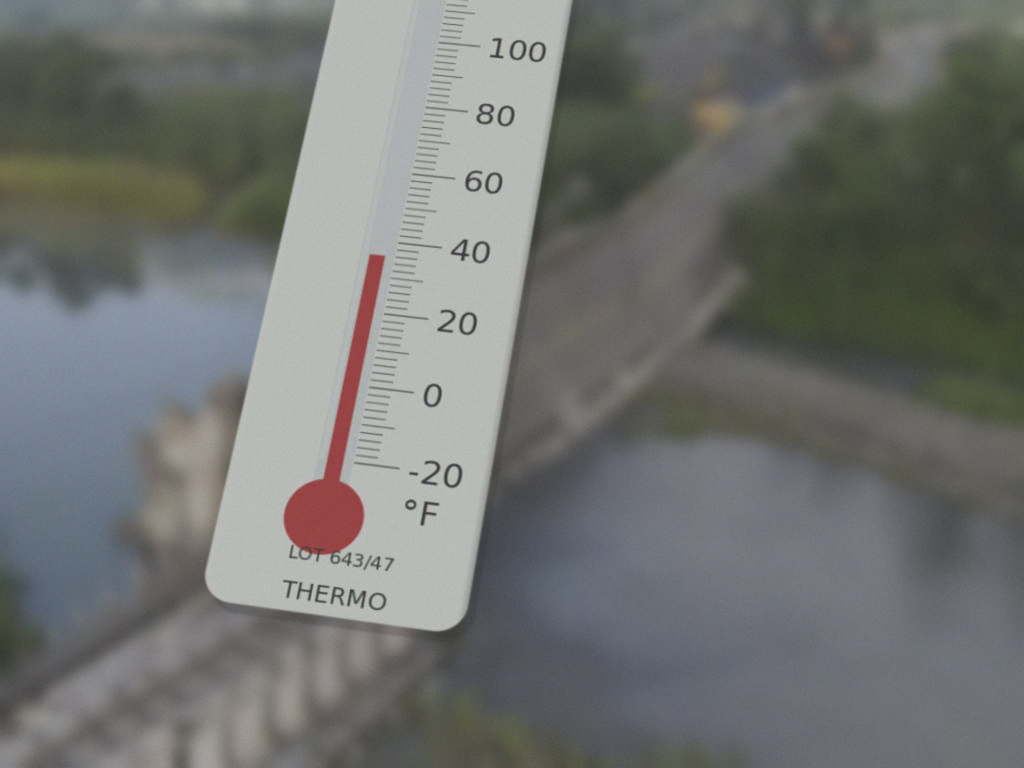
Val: 36 °F
